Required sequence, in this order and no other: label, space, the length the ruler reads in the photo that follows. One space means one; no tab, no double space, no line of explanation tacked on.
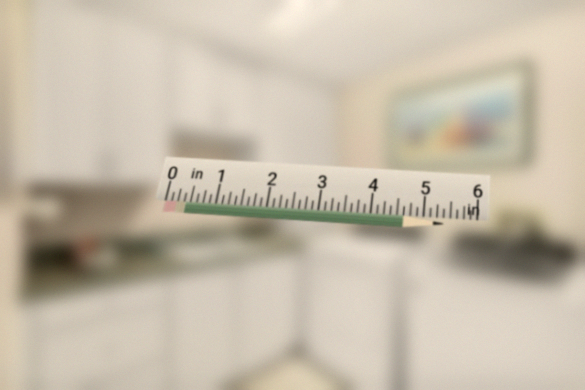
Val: 5.375 in
